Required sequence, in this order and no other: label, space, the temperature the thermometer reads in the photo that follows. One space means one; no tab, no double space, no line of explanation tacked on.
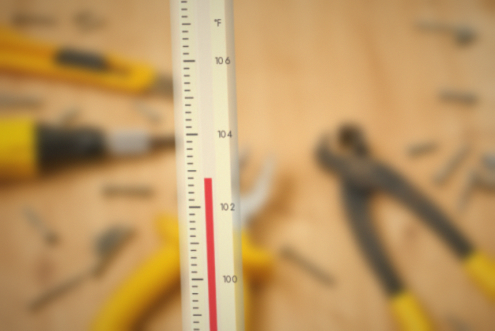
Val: 102.8 °F
